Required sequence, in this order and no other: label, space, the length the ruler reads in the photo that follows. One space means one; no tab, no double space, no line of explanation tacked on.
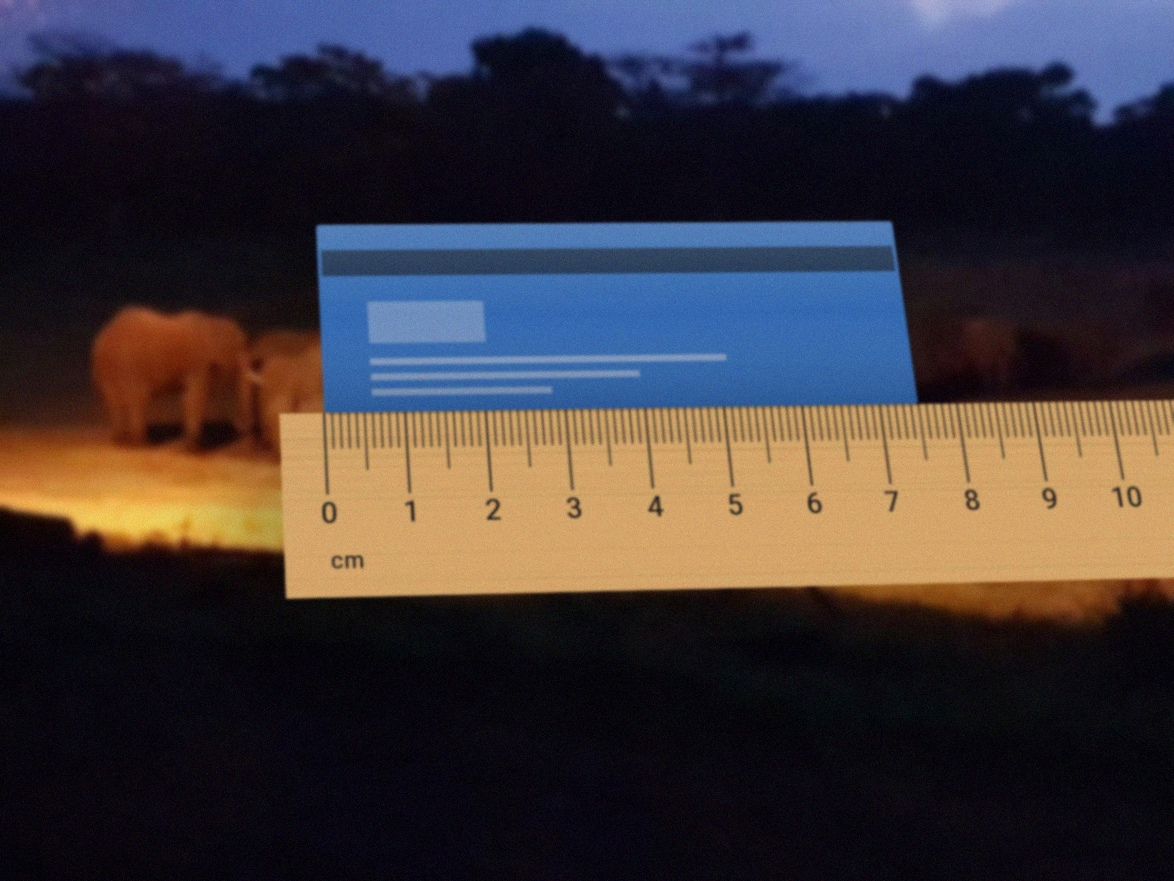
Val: 7.5 cm
